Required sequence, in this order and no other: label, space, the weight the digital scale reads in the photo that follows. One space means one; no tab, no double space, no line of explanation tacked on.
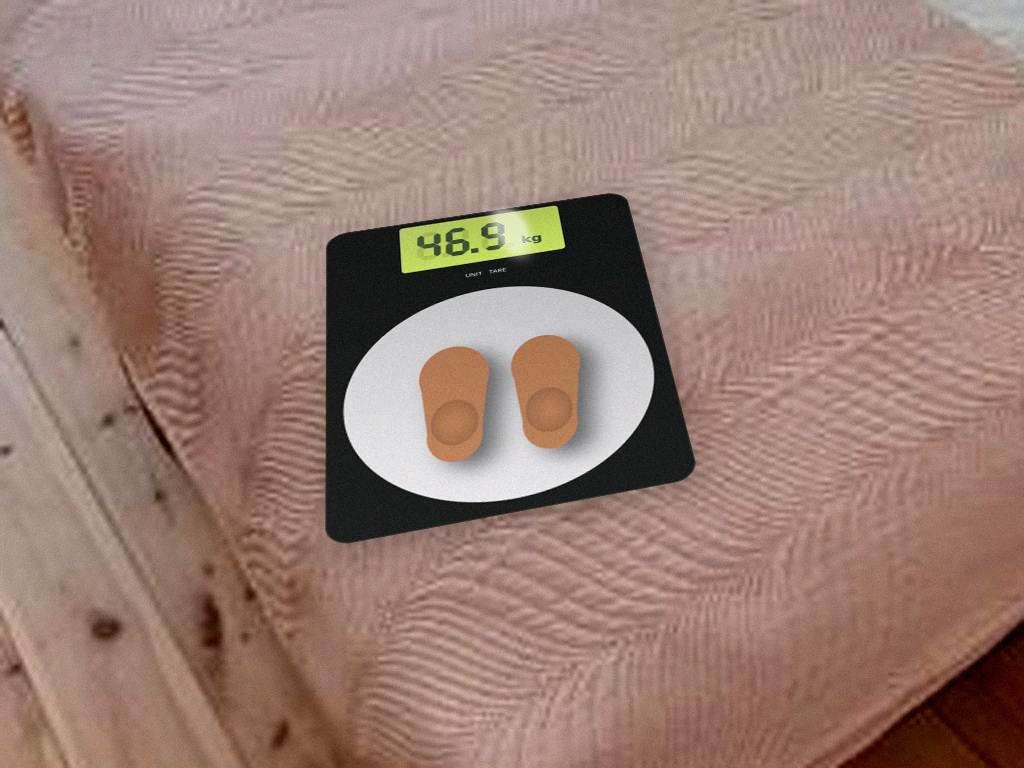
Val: 46.9 kg
